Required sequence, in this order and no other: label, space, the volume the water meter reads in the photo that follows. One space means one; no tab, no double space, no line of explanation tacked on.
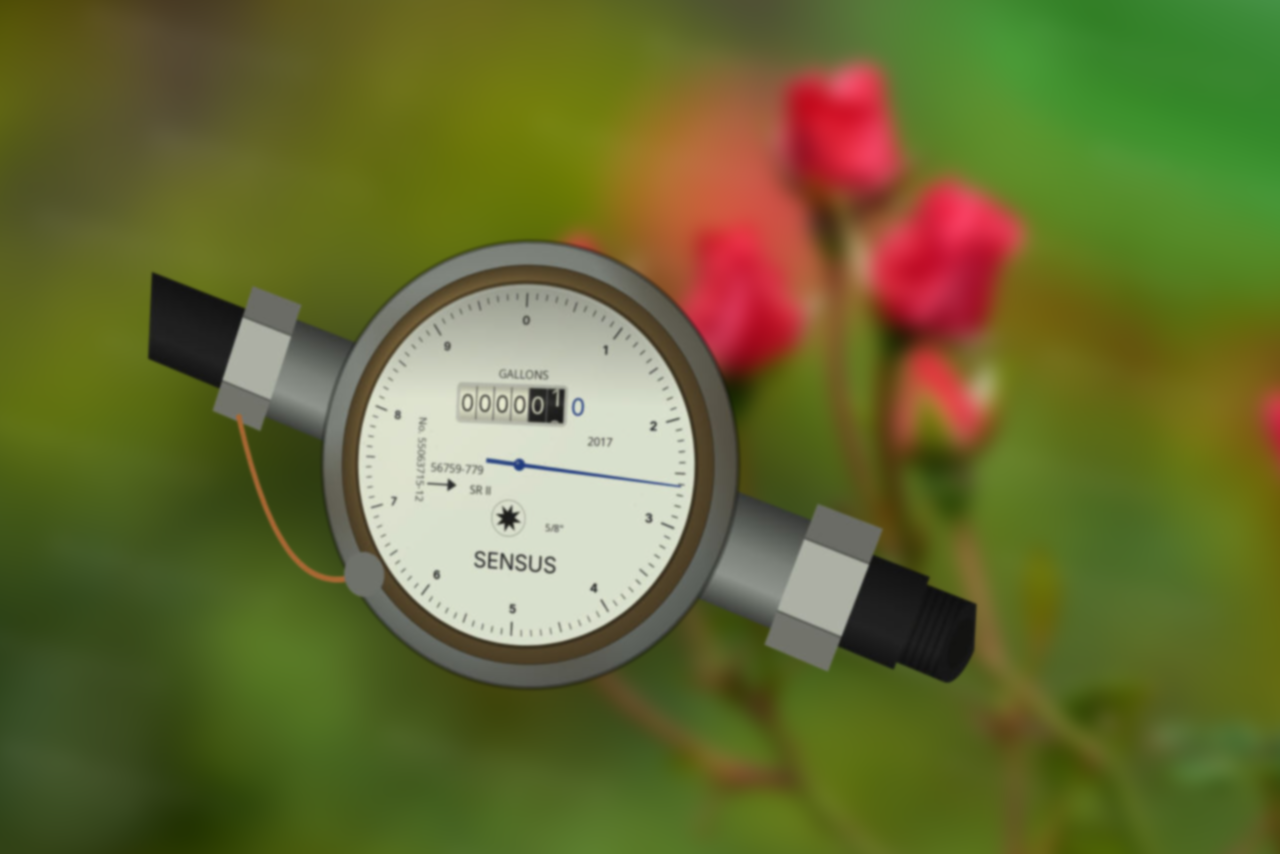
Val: 12.6 gal
